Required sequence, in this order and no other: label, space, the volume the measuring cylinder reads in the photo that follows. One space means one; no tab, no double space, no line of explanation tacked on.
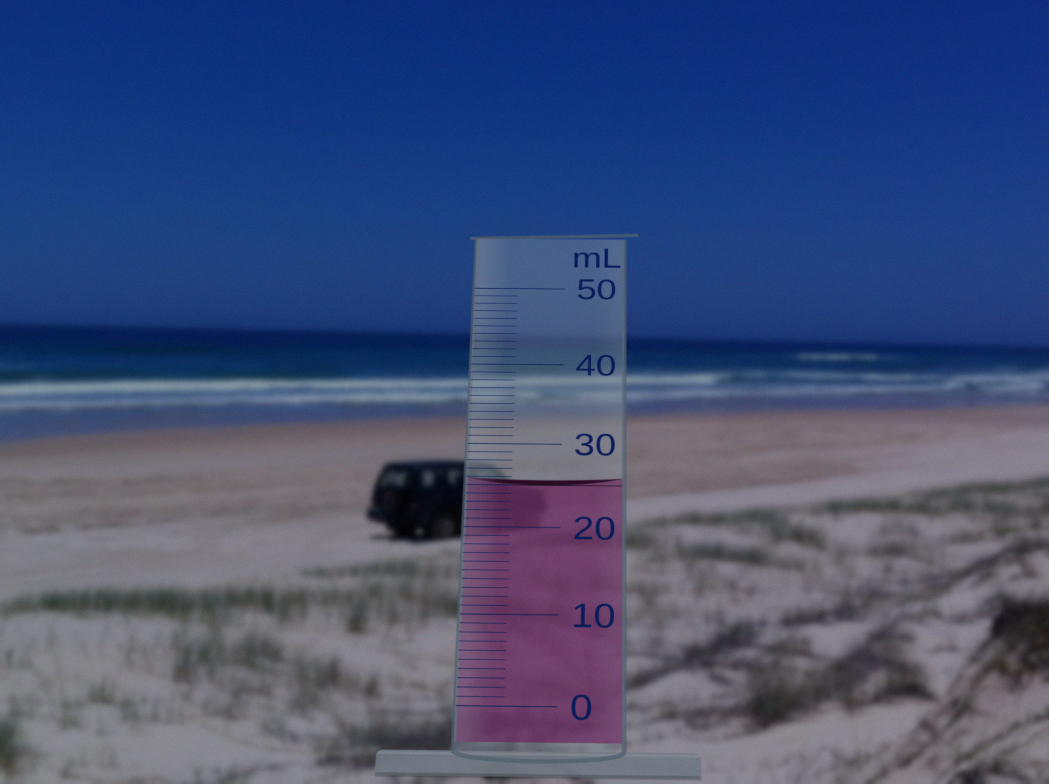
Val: 25 mL
